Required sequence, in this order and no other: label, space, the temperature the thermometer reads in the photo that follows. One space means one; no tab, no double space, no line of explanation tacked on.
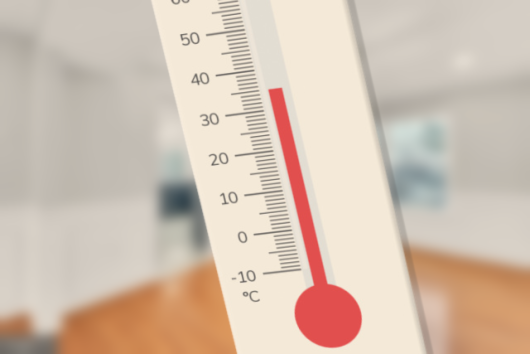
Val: 35 °C
